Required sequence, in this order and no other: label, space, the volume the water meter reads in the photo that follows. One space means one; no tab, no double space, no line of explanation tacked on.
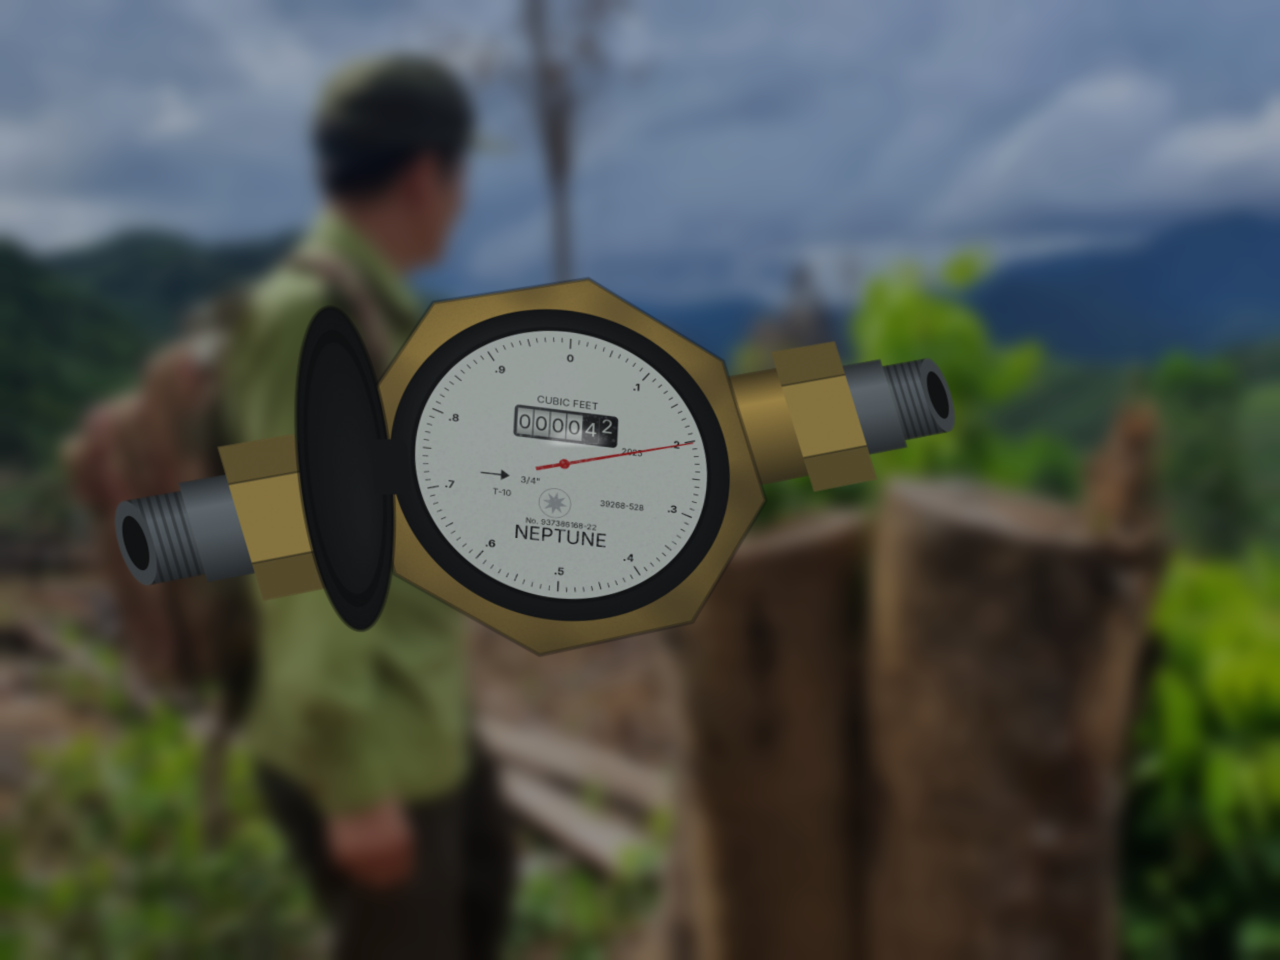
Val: 42.20 ft³
